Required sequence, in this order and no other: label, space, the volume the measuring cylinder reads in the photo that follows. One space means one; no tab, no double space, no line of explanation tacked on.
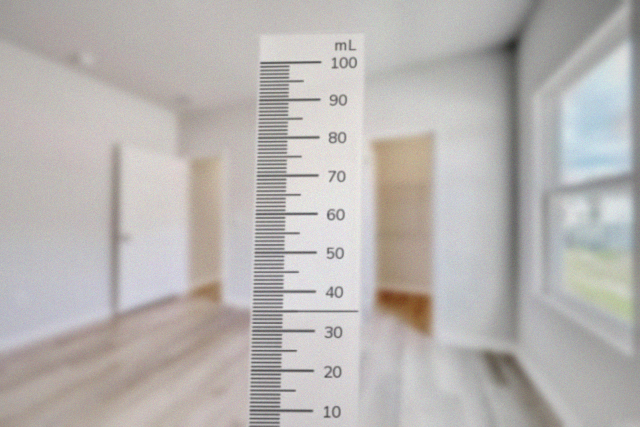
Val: 35 mL
